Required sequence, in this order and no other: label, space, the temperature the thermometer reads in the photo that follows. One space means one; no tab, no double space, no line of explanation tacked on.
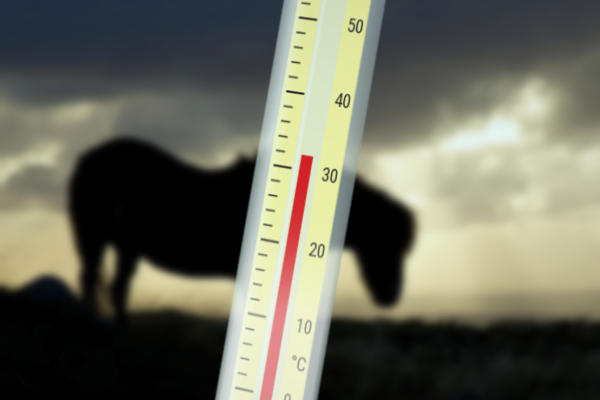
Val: 32 °C
